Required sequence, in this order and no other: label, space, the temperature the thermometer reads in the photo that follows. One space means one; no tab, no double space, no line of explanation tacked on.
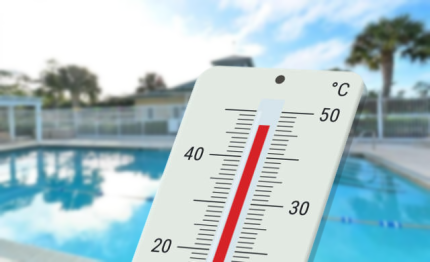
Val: 47 °C
